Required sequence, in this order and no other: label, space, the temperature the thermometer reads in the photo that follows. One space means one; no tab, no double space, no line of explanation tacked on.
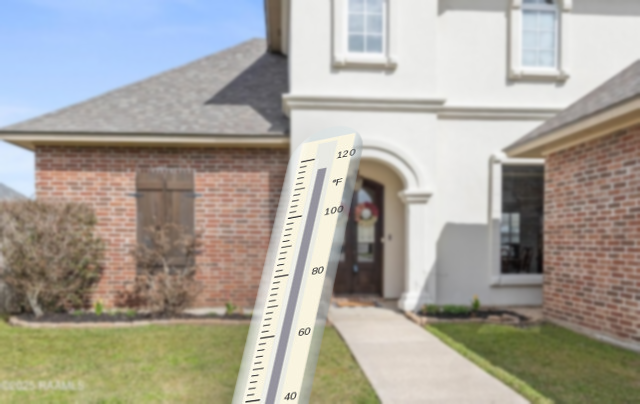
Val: 116 °F
